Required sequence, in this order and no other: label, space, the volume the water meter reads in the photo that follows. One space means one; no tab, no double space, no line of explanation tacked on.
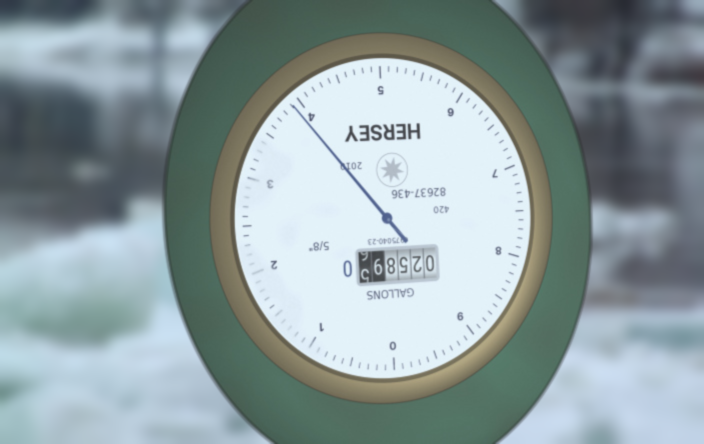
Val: 258953.9 gal
